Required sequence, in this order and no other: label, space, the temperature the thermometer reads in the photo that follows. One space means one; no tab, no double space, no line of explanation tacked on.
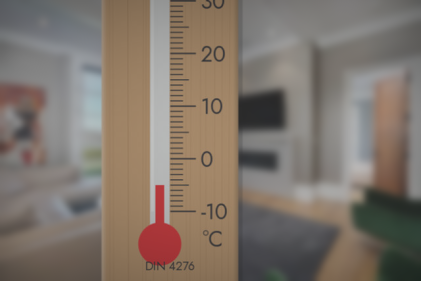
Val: -5 °C
